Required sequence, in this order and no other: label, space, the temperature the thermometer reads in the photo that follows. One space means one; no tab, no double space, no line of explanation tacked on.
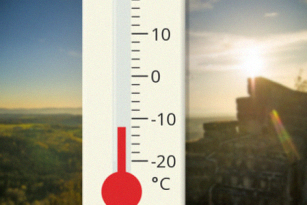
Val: -12 °C
